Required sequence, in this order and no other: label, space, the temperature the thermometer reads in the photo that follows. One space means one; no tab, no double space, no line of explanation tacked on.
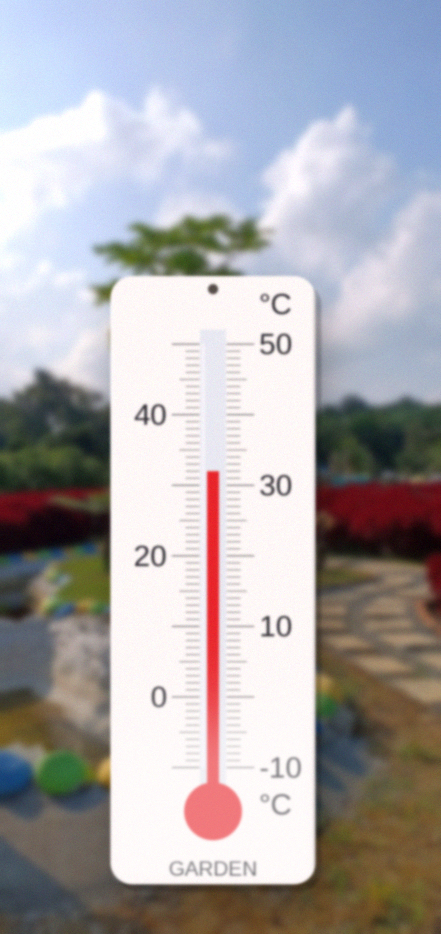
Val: 32 °C
